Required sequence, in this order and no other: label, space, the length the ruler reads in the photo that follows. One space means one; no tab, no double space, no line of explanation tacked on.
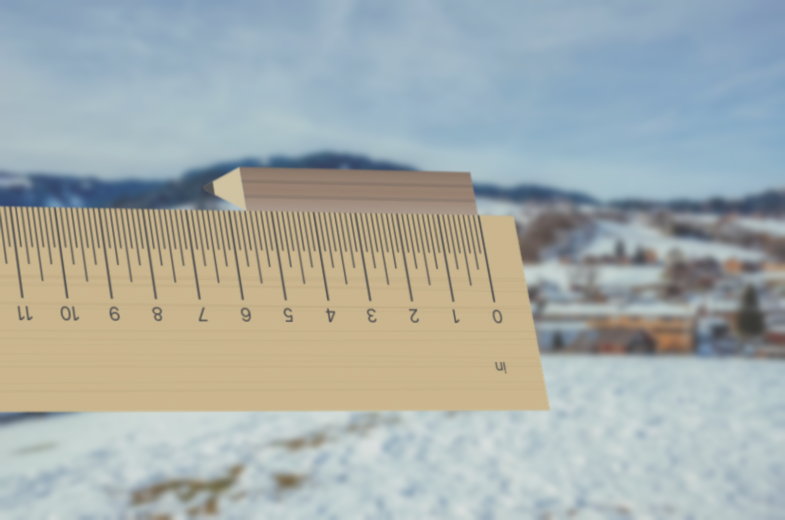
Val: 6.5 in
